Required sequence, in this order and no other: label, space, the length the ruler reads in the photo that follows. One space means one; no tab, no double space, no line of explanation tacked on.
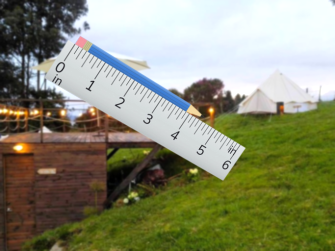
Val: 4.5 in
